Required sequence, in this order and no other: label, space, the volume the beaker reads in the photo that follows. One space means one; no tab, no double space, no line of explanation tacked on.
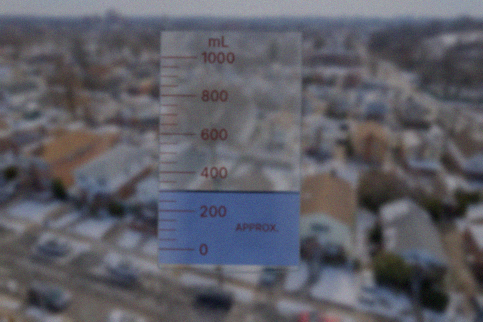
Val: 300 mL
